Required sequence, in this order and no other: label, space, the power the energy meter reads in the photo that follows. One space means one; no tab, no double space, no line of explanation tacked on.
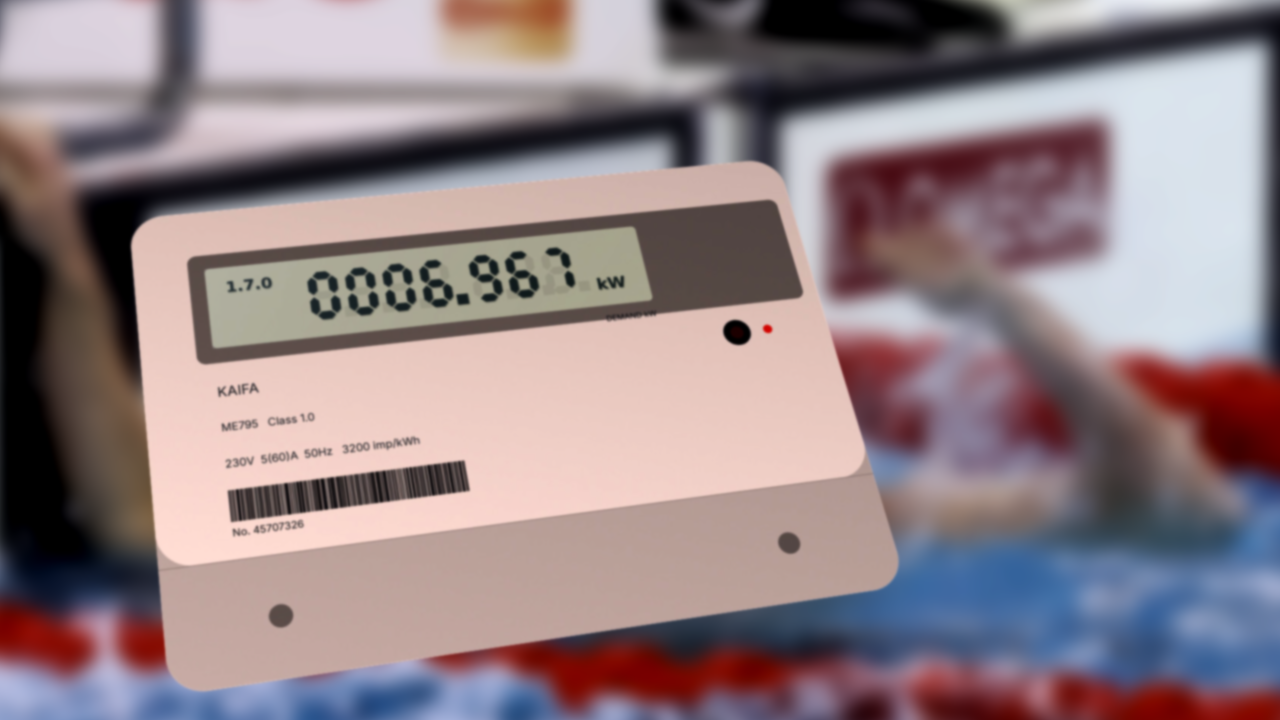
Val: 6.967 kW
